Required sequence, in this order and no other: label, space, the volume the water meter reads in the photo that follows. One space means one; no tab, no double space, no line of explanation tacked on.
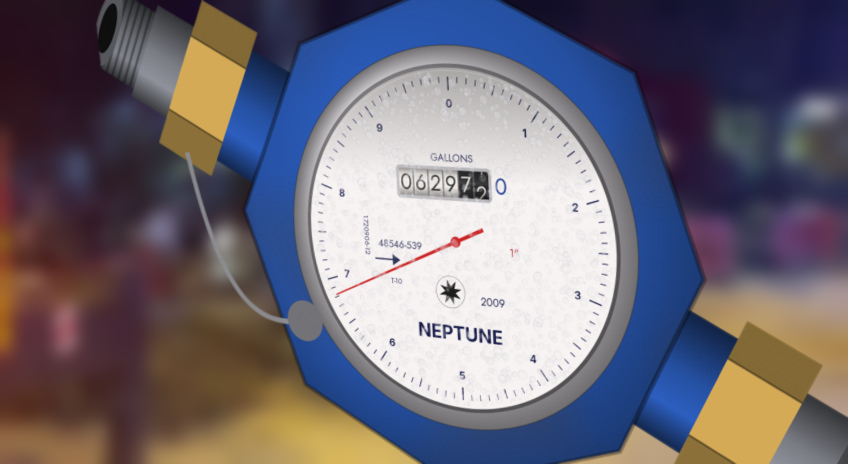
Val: 629716.8 gal
